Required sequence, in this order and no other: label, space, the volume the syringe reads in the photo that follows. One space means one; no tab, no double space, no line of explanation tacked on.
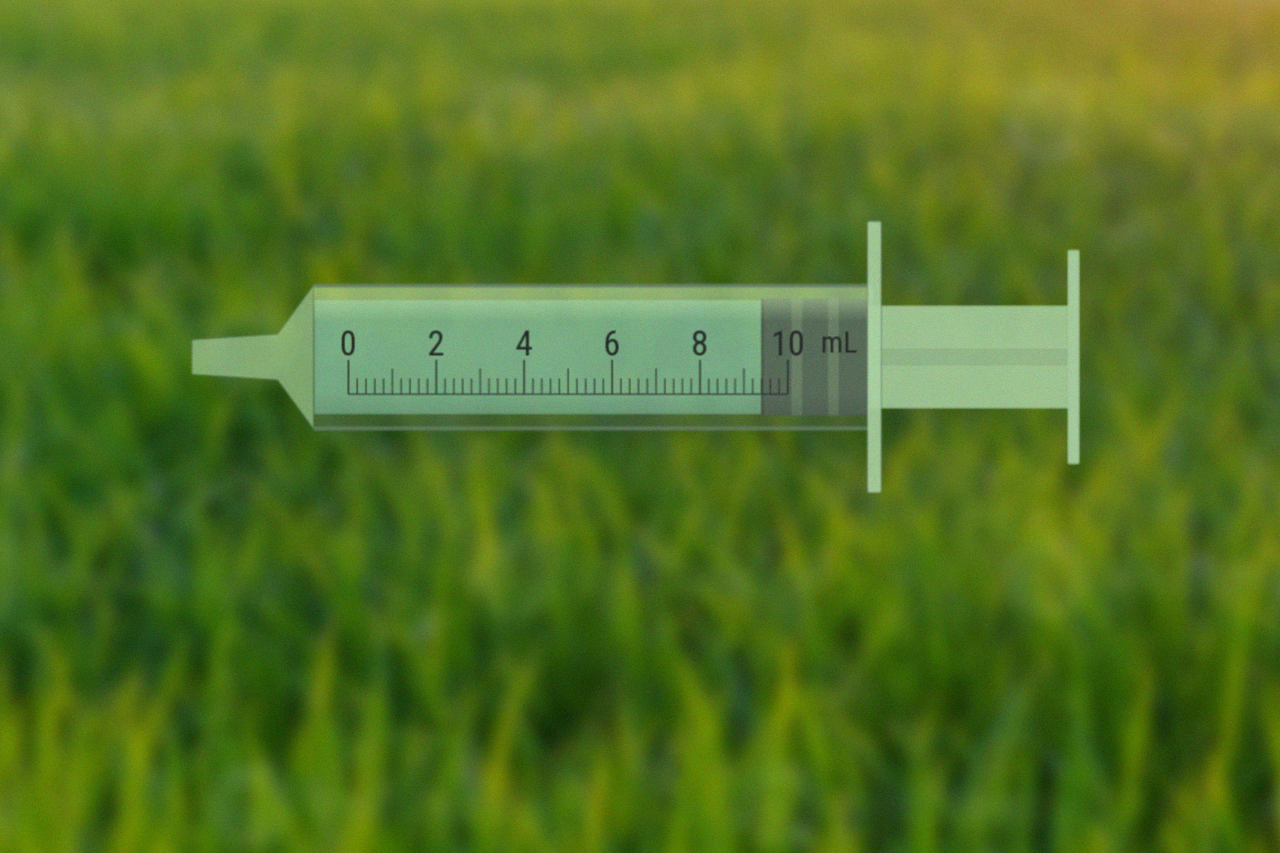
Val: 9.4 mL
